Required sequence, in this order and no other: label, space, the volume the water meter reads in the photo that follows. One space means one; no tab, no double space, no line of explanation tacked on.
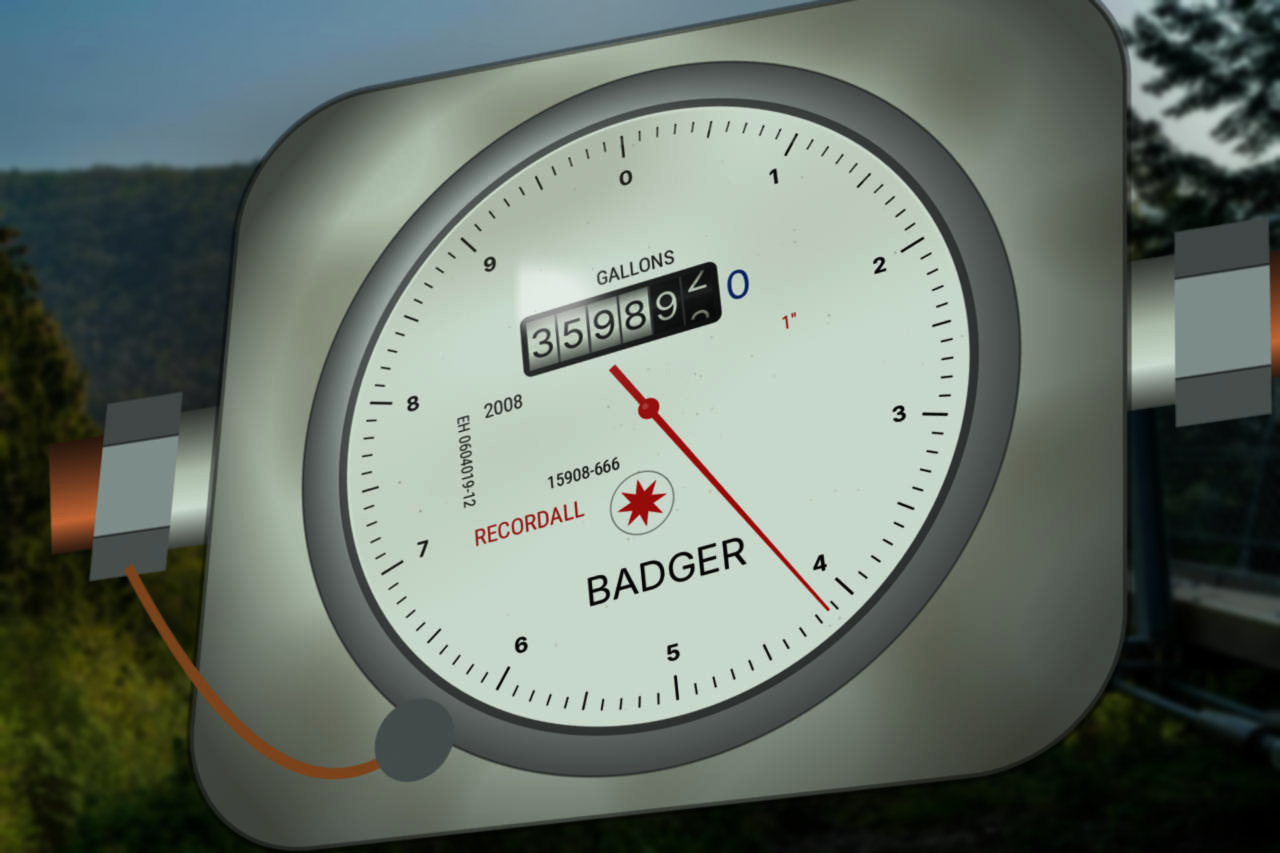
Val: 3598924.1 gal
